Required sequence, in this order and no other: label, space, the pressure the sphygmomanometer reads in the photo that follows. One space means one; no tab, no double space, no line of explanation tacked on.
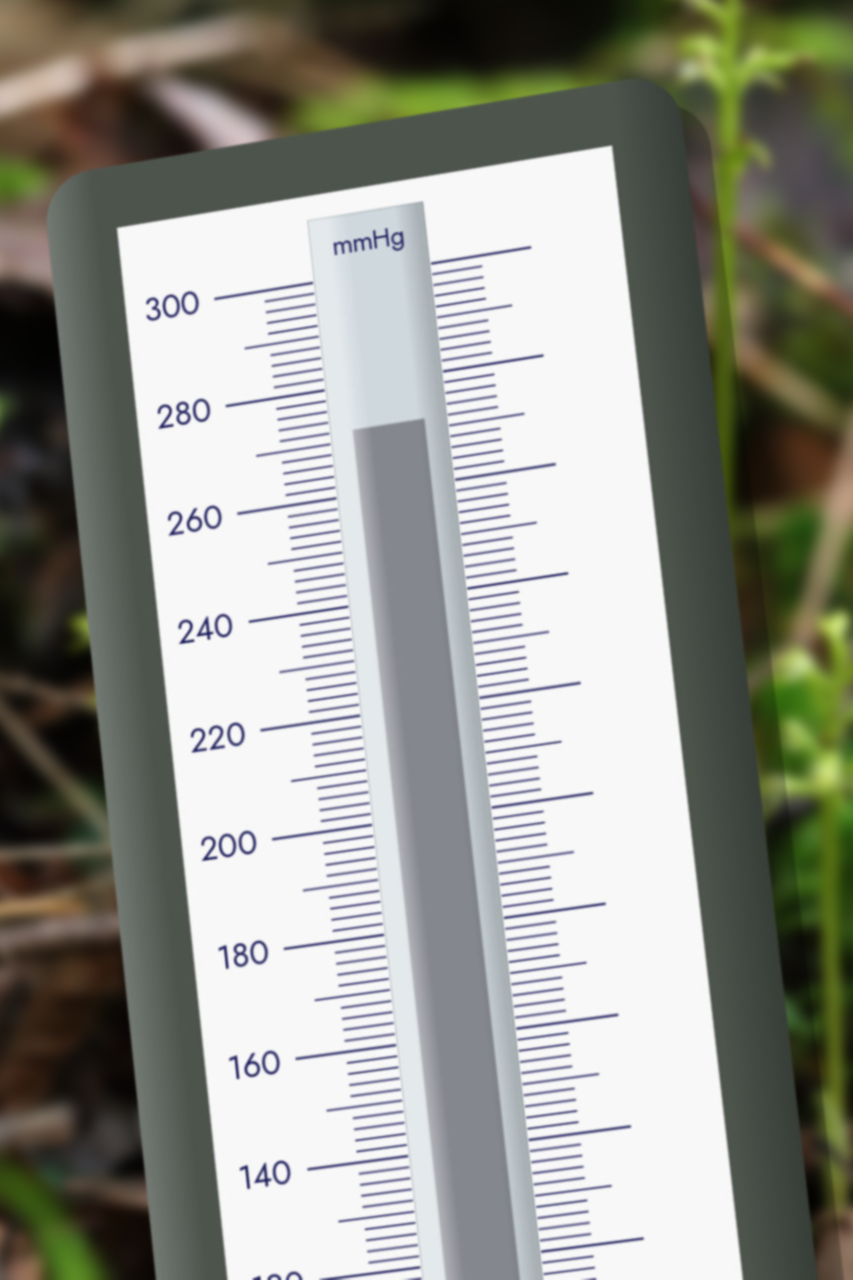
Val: 272 mmHg
